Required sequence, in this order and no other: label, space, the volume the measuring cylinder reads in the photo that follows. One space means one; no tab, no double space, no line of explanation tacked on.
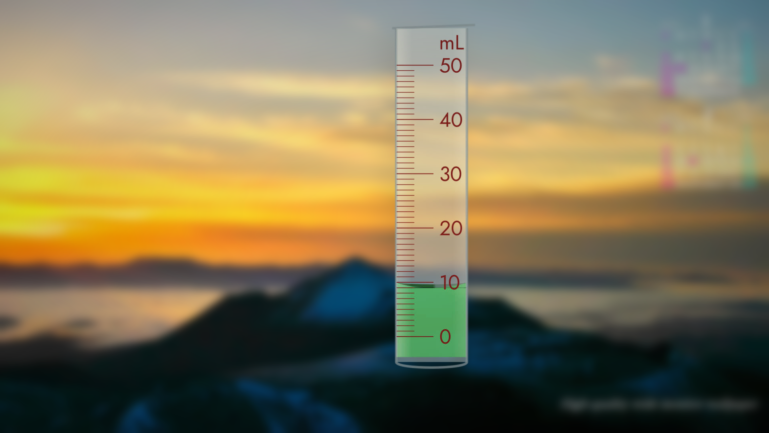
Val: 9 mL
